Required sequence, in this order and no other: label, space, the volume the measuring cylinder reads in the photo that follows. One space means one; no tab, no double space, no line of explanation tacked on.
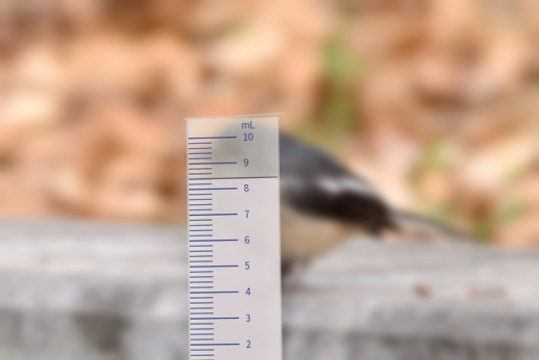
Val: 8.4 mL
